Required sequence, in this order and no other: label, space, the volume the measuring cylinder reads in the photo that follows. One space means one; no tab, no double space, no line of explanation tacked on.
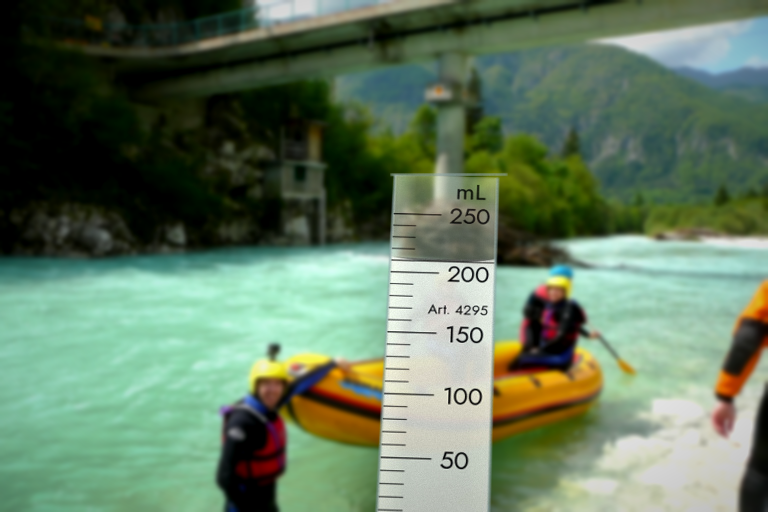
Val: 210 mL
